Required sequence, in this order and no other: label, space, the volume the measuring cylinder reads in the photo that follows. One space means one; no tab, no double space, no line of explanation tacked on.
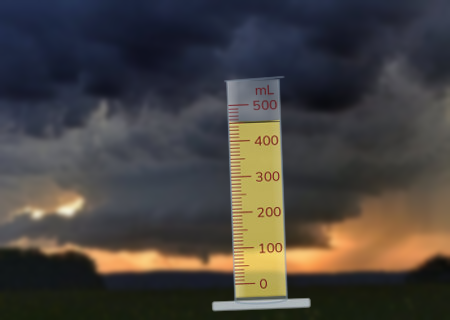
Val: 450 mL
